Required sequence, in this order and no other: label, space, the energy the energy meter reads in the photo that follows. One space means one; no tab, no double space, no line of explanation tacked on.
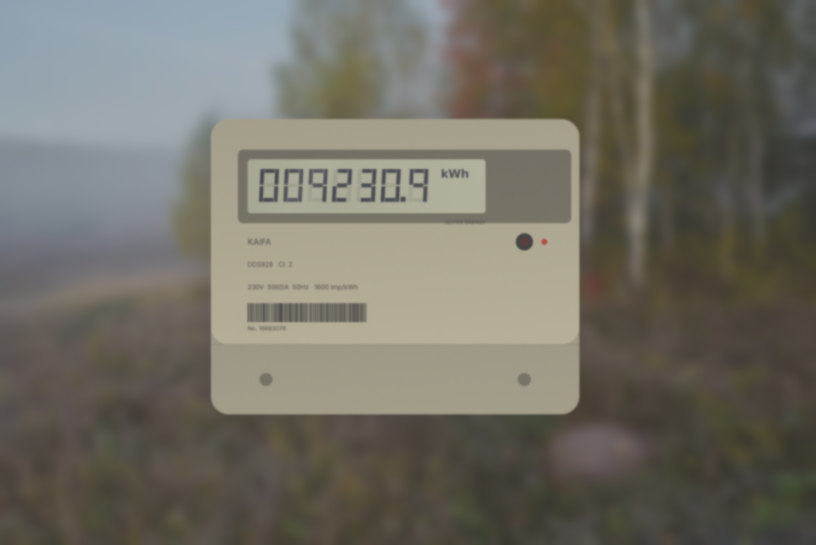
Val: 9230.9 kWh
